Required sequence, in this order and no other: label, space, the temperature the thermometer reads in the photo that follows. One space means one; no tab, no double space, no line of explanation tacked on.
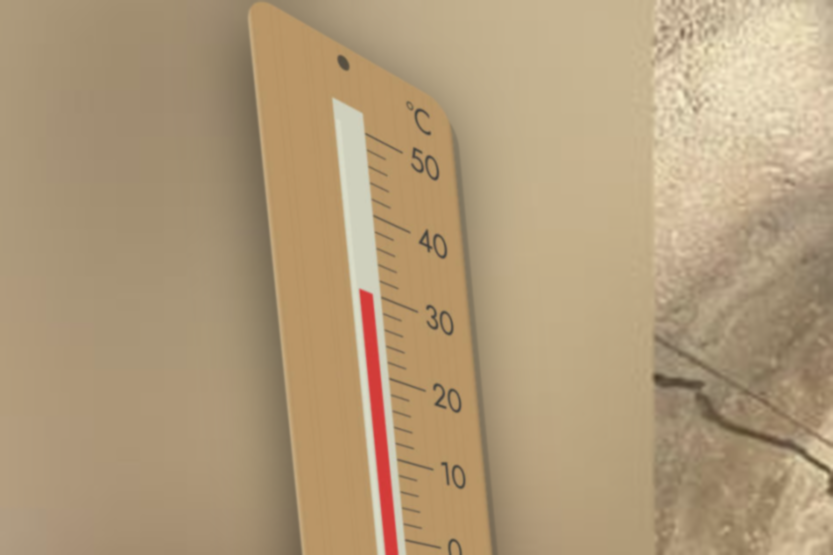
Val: 30 °C
